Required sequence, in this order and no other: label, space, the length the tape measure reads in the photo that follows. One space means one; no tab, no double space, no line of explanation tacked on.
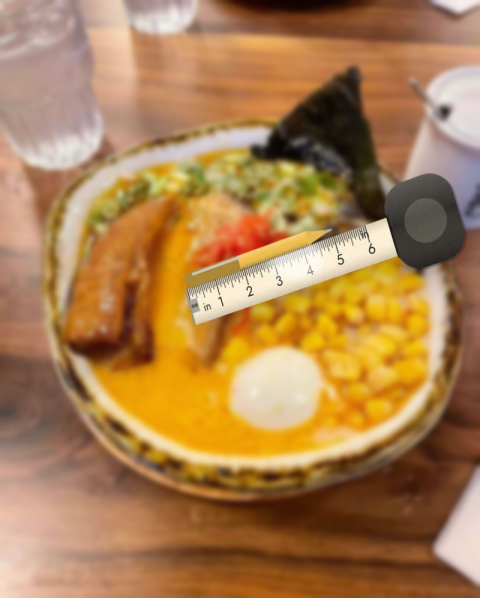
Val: 5 in
